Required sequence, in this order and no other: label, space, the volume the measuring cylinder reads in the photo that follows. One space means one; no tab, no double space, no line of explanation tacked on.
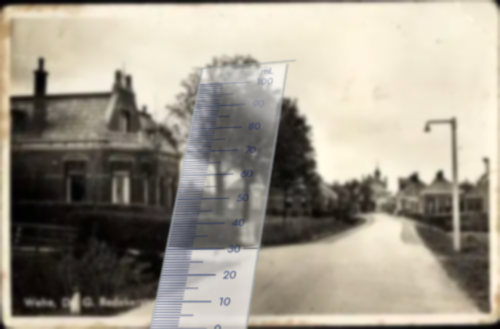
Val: 30 mL
